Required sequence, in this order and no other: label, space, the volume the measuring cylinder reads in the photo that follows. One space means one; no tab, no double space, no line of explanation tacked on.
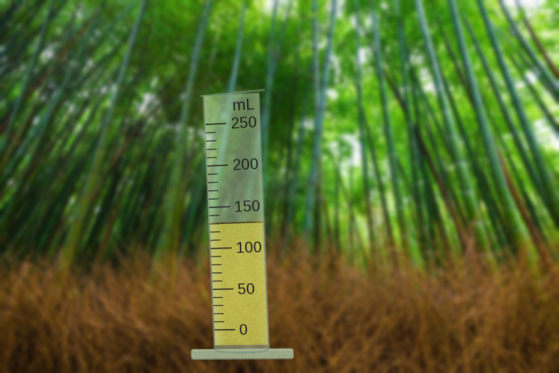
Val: 130 mL
